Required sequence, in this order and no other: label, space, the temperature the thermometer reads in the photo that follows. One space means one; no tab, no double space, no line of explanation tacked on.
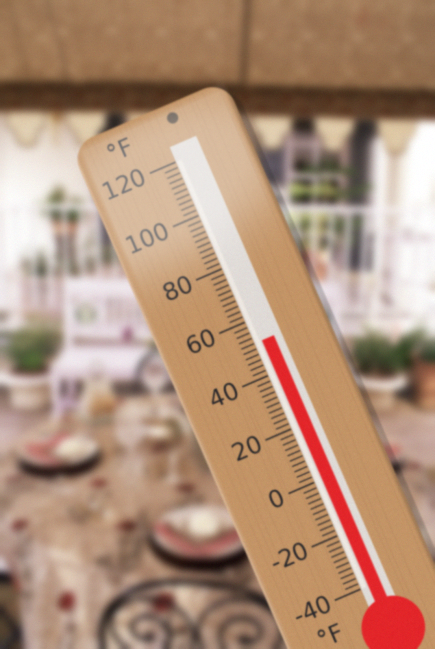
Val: 52 °F
